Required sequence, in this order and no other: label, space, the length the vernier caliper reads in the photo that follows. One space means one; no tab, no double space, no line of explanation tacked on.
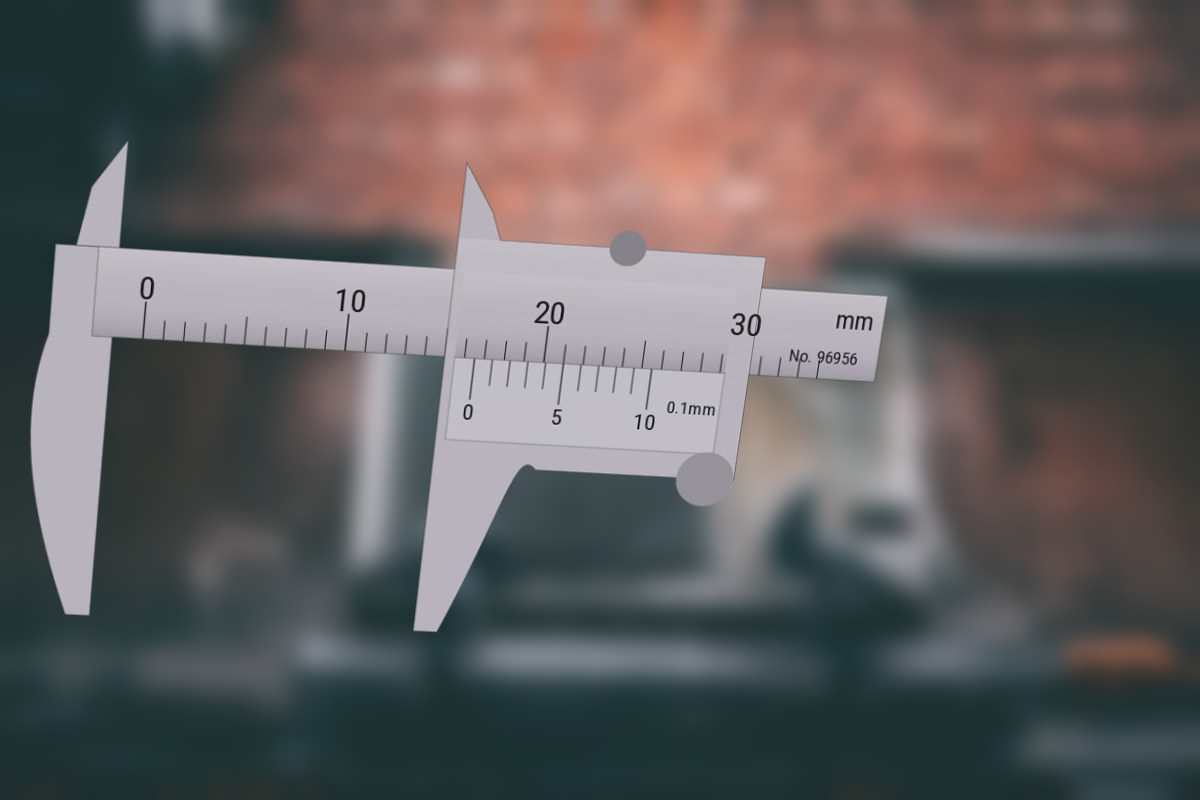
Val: 16.5 mm
